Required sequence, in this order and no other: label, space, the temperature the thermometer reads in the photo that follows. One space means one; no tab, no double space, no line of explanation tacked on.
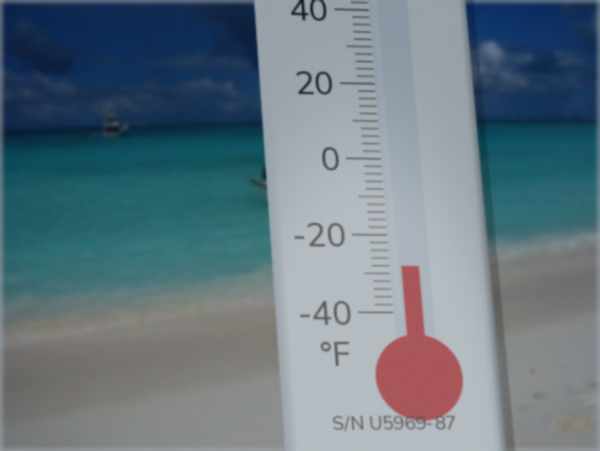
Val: -28 °F
